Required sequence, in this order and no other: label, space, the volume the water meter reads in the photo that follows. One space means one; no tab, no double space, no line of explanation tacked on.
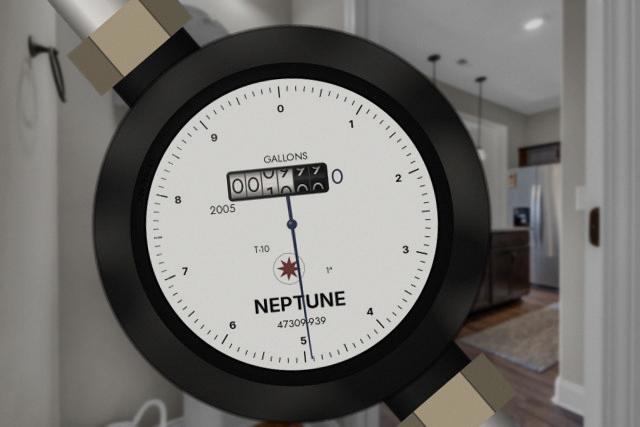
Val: 9994.9 gal
